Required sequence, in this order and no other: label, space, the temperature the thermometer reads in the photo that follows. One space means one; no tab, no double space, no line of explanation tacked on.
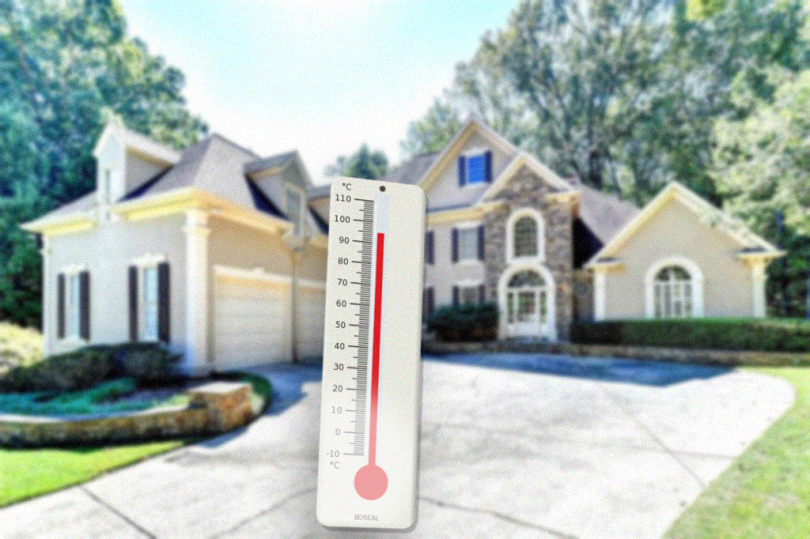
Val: 95 °C
